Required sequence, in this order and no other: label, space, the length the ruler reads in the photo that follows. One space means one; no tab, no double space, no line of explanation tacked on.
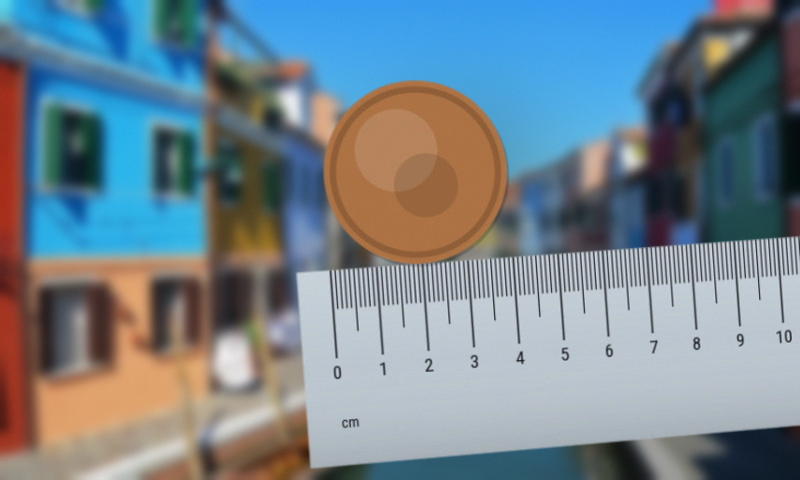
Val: 4 cm
